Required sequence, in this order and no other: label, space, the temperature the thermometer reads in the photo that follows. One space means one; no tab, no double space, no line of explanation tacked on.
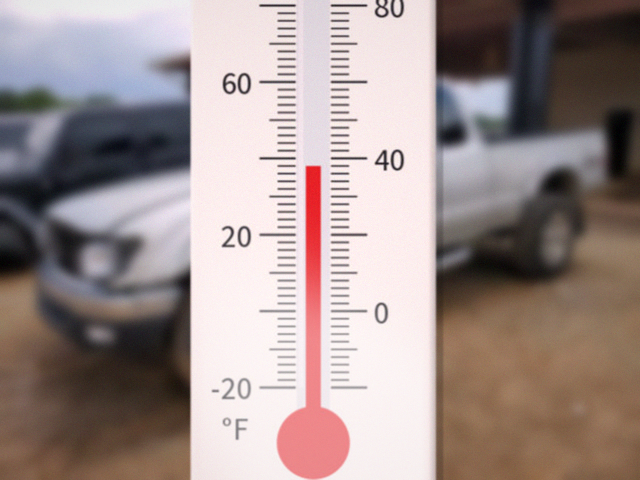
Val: 38 °F
